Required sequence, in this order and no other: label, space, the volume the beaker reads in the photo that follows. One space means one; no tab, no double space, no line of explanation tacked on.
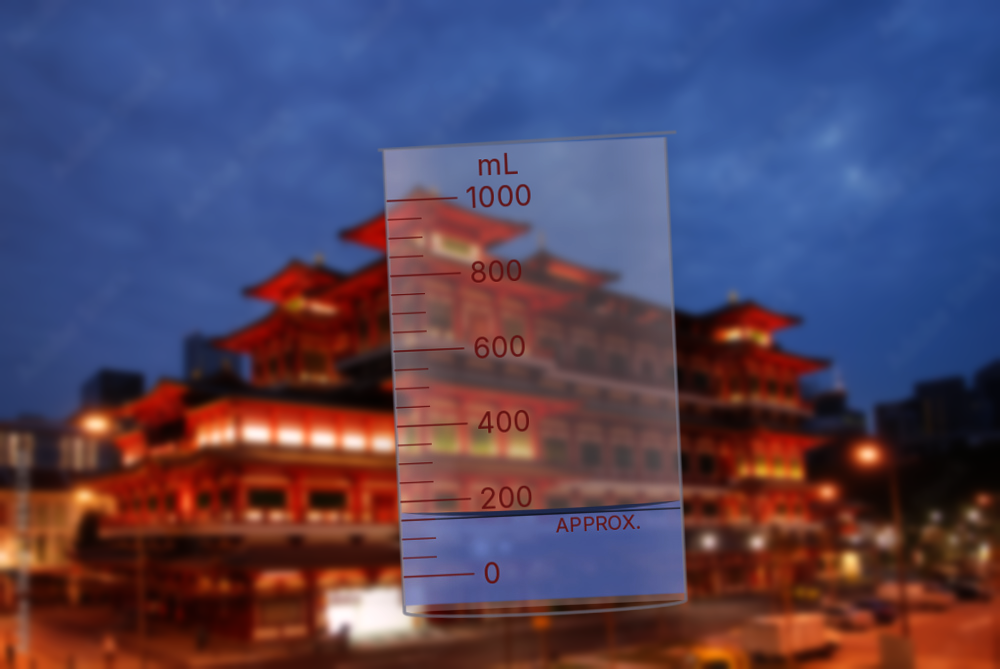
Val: 150 mL
